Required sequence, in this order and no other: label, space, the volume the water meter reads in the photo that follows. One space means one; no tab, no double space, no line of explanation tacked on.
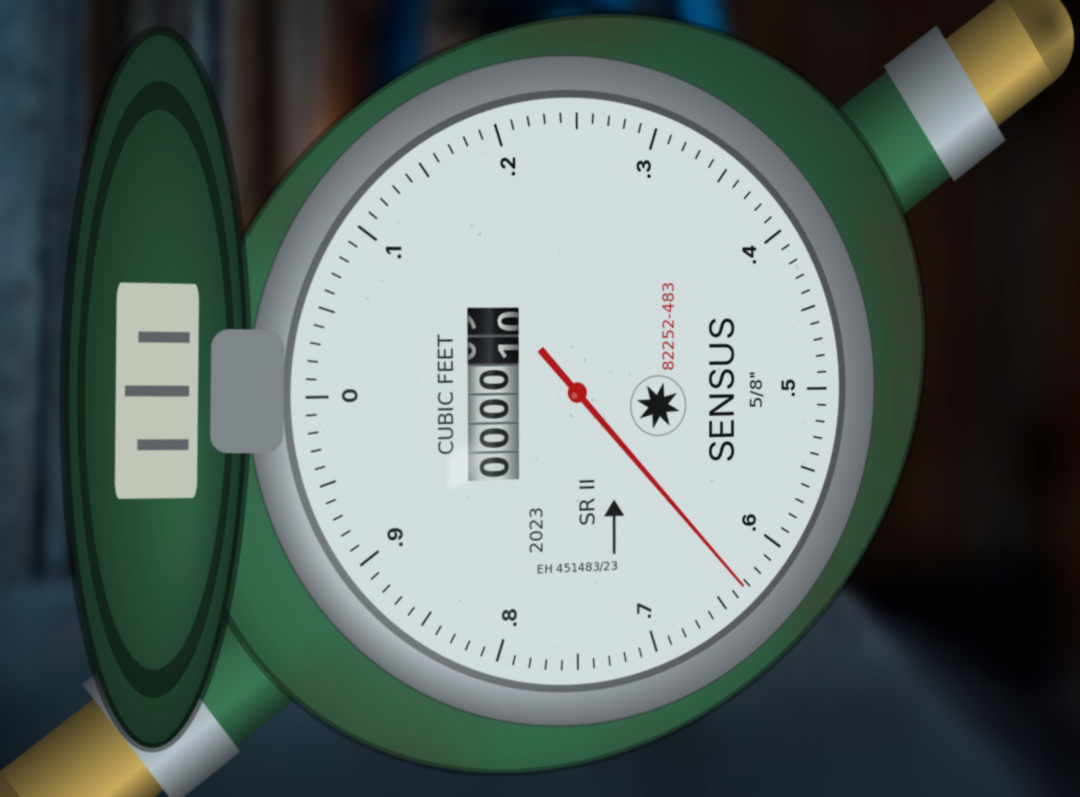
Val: 9.63 ft³
